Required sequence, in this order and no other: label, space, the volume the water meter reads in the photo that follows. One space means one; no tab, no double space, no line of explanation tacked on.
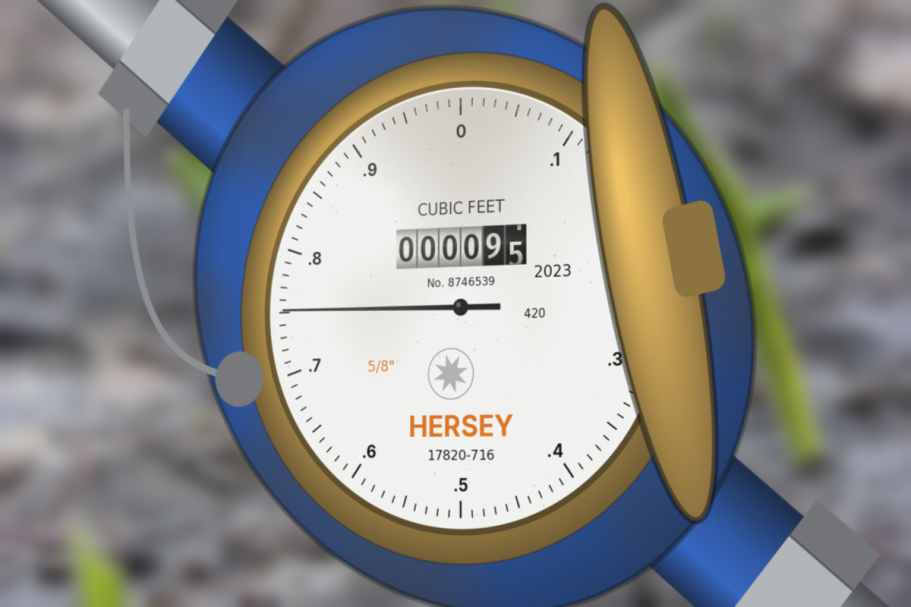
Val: 94.75 ft³
